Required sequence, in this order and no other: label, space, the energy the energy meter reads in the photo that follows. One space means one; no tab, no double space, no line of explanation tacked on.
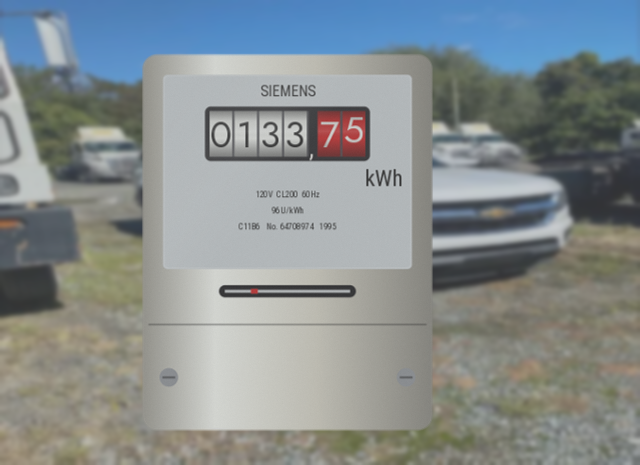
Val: 133.75 kWh
